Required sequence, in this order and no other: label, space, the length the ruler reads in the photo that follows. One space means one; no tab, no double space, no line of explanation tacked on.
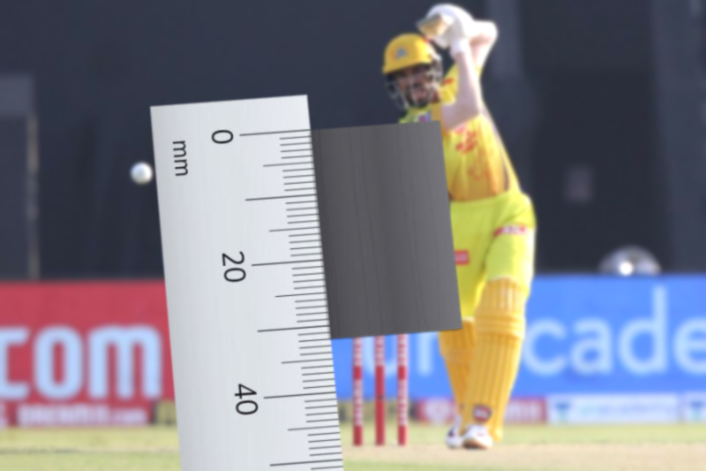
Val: 32 mm
